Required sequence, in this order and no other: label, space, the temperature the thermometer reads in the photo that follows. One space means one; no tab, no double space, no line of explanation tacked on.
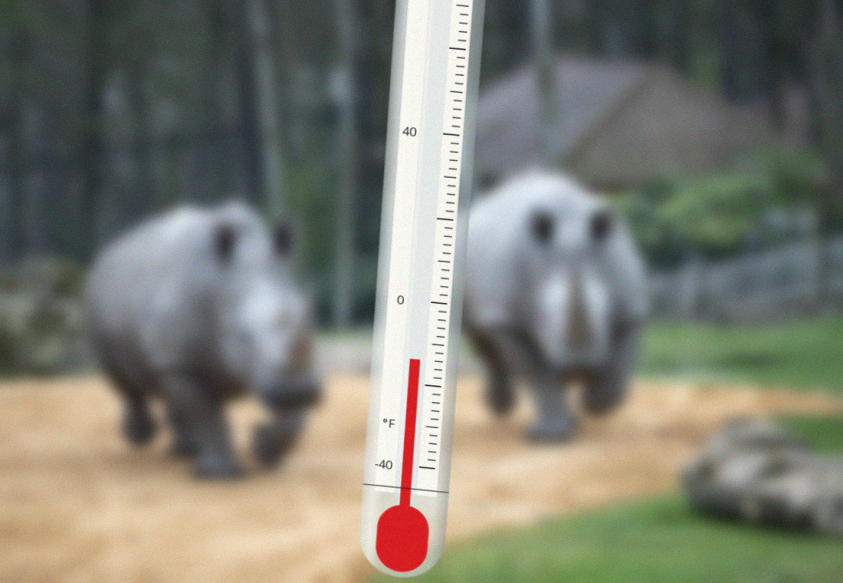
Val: -14 °F
